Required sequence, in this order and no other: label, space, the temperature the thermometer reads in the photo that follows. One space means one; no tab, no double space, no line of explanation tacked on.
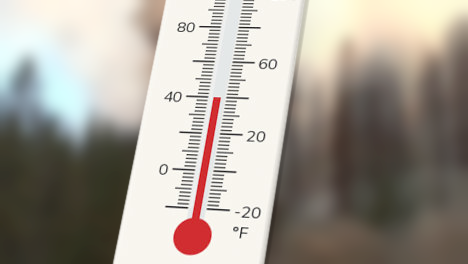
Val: 40 °F
